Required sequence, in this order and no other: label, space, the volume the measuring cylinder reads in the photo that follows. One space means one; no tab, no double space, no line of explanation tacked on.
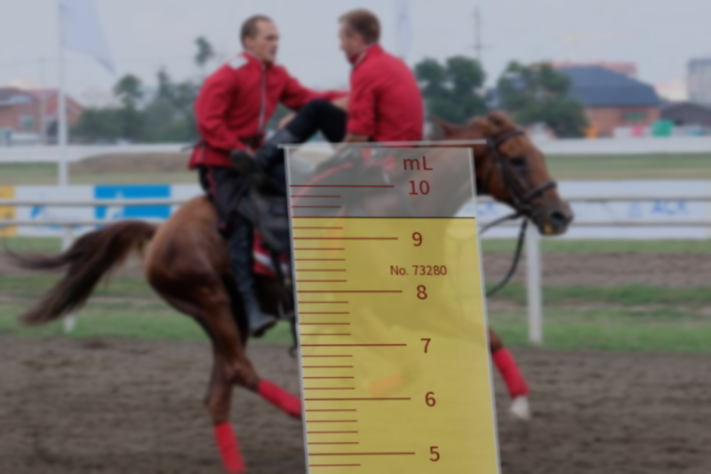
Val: 9.4 mL
